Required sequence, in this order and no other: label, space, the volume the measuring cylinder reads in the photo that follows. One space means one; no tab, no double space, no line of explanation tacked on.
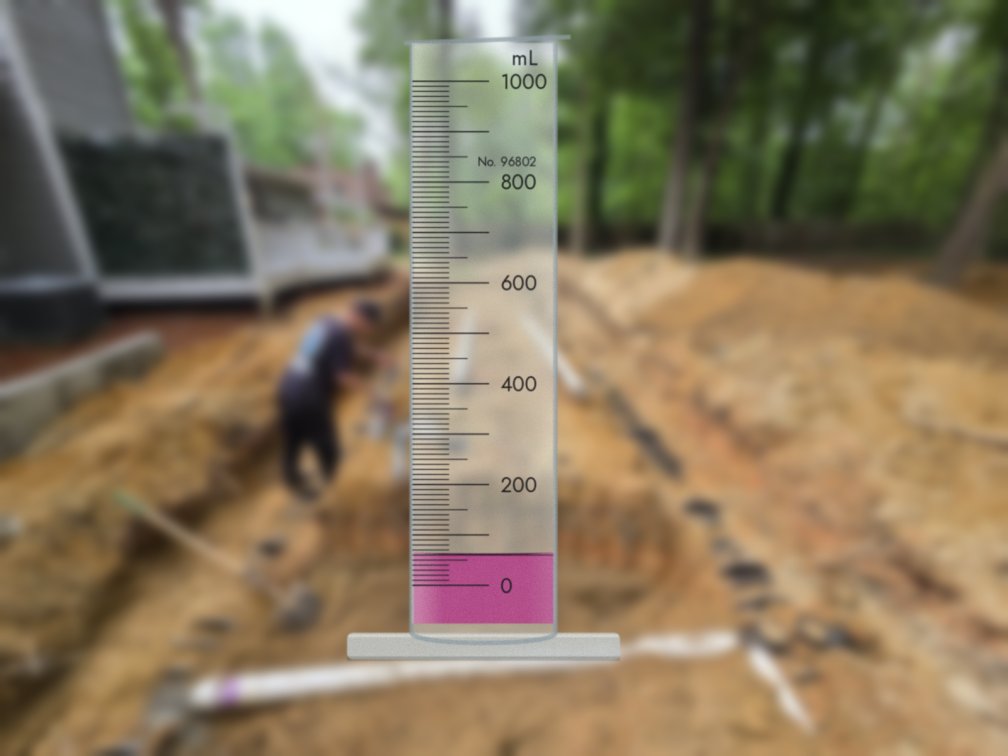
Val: 60 mL
